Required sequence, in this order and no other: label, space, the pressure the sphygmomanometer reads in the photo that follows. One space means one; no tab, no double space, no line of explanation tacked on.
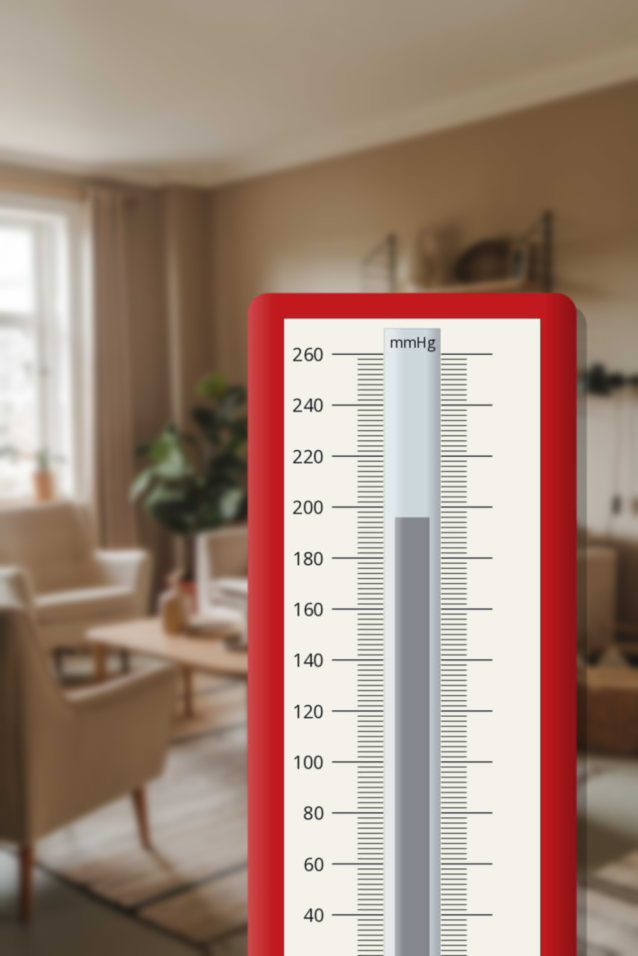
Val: 196 mmHg
